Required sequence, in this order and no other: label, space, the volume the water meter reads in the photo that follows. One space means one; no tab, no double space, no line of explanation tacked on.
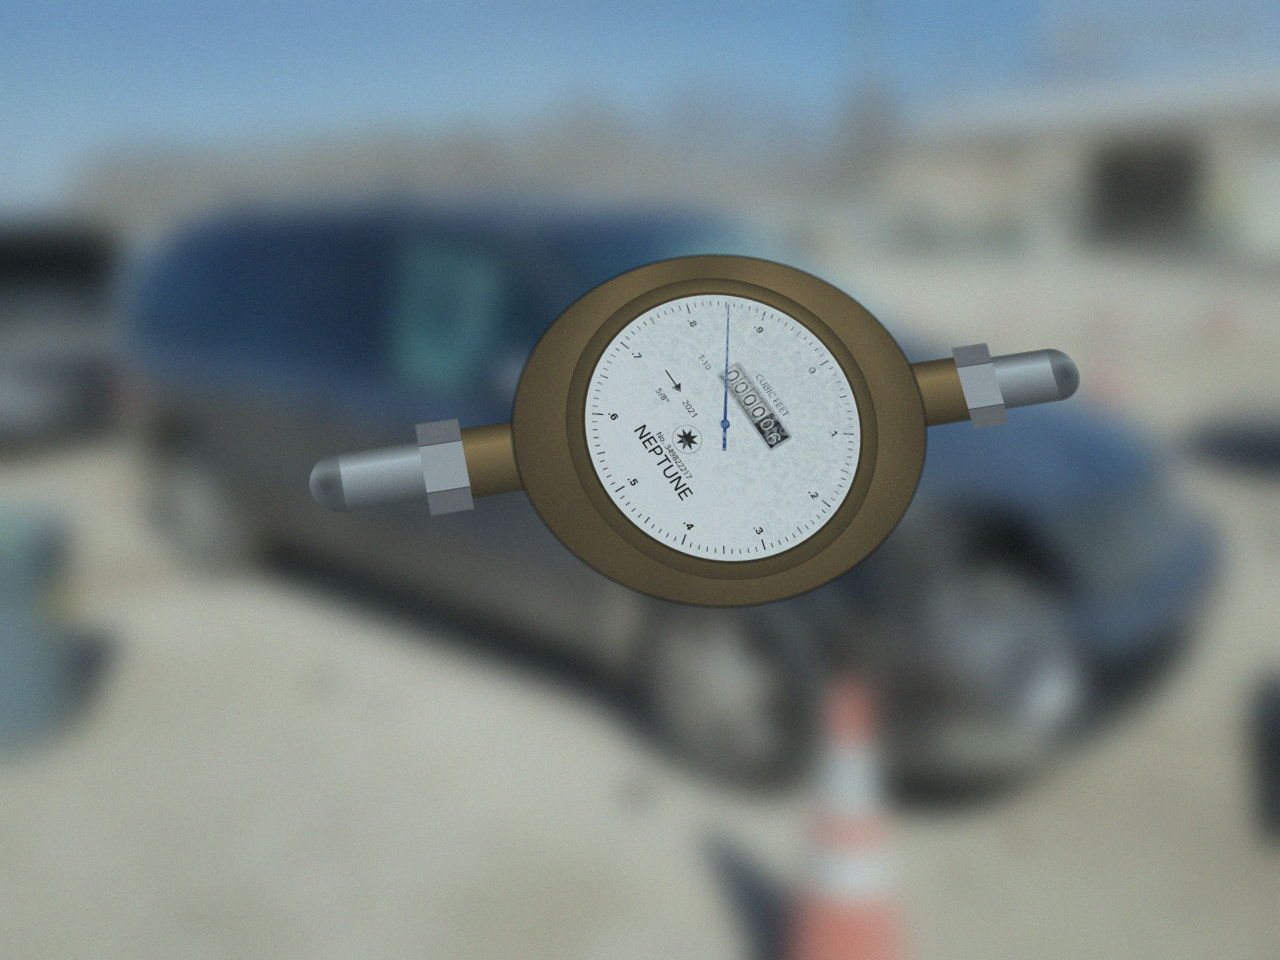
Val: 5.85 ft³
